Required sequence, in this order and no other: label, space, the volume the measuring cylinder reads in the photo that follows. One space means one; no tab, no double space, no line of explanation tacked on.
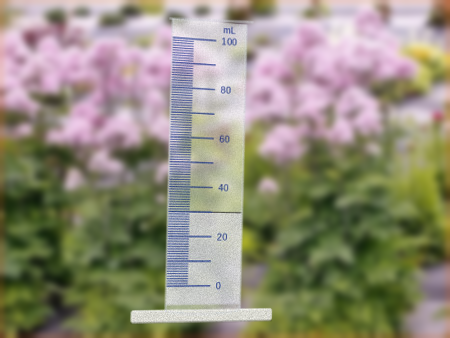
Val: 30 mL
